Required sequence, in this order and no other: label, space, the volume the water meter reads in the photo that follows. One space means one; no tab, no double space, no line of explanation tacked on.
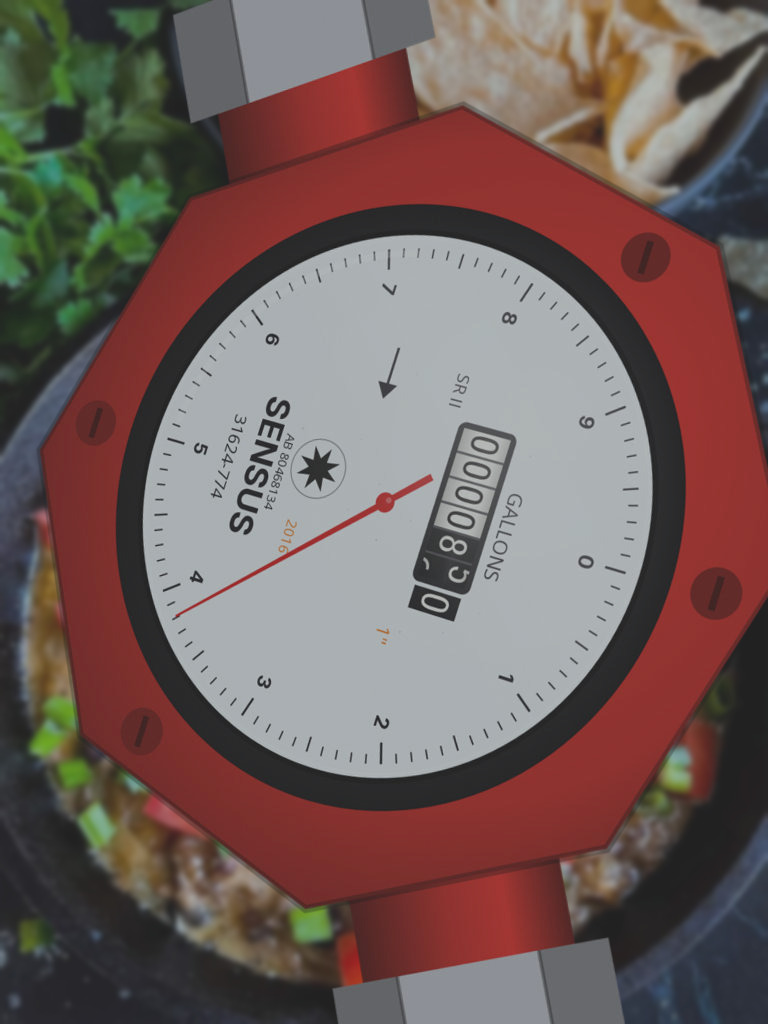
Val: 853.8 gal
